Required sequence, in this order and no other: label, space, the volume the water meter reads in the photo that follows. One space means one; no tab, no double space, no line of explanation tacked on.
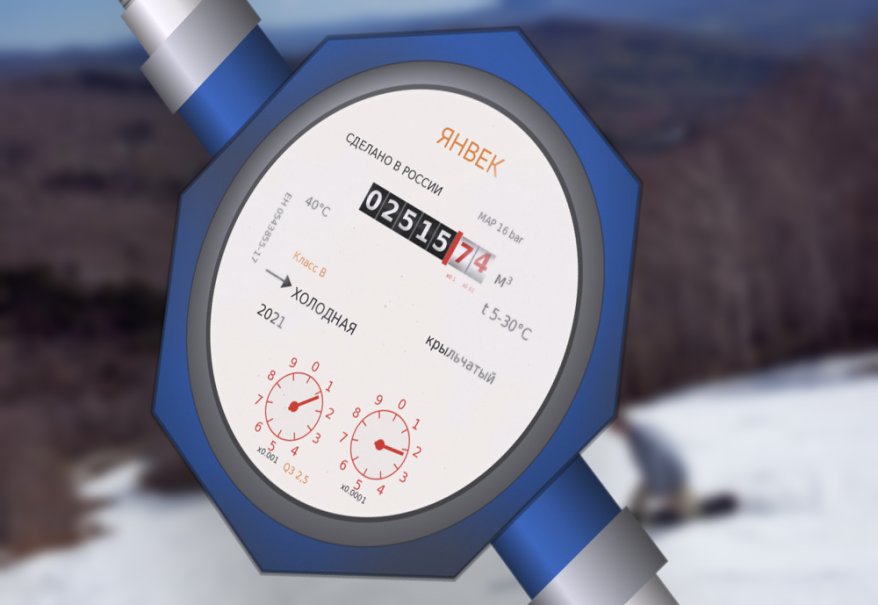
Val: 2515.7412 m³
